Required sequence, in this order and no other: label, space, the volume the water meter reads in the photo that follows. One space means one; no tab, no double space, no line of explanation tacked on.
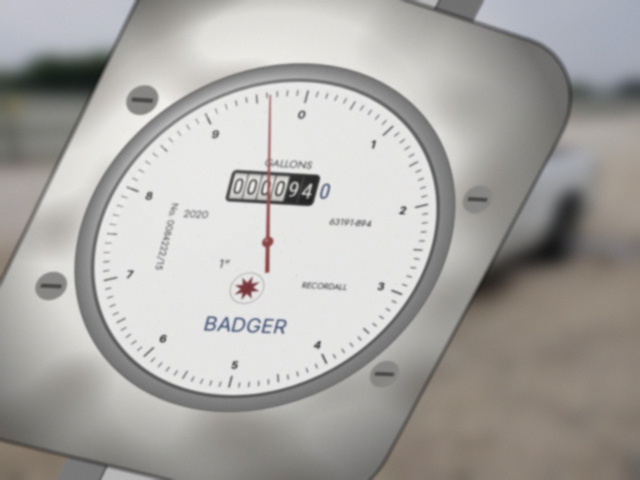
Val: 939.6 gal
